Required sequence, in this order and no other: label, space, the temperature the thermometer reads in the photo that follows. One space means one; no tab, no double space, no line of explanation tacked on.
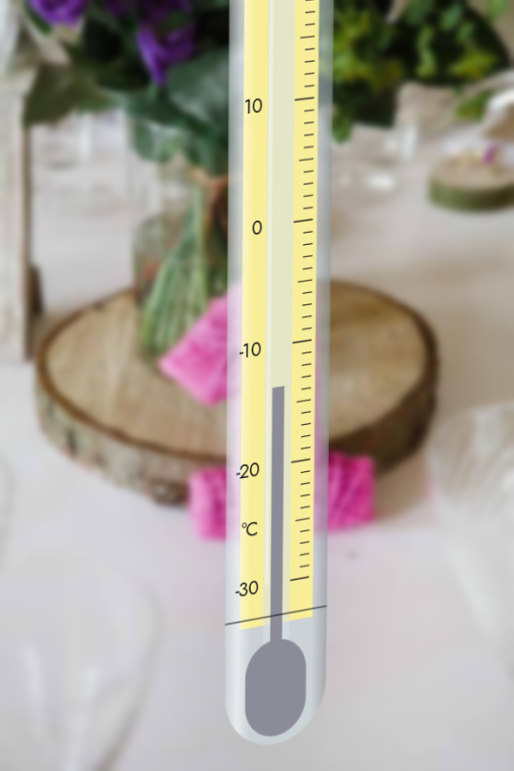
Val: -13.5 °C
